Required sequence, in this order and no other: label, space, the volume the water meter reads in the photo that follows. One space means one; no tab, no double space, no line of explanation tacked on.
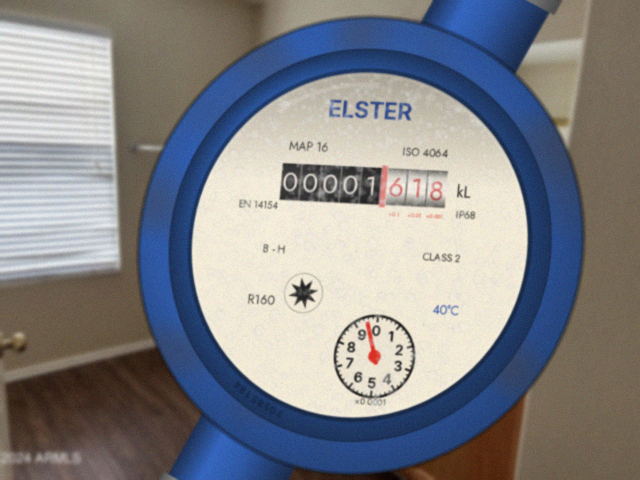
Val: 1.6179 kL
